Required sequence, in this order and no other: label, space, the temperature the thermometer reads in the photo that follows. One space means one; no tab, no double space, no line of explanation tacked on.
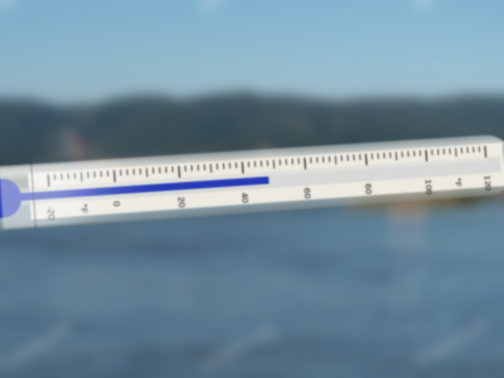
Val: 48 °F
